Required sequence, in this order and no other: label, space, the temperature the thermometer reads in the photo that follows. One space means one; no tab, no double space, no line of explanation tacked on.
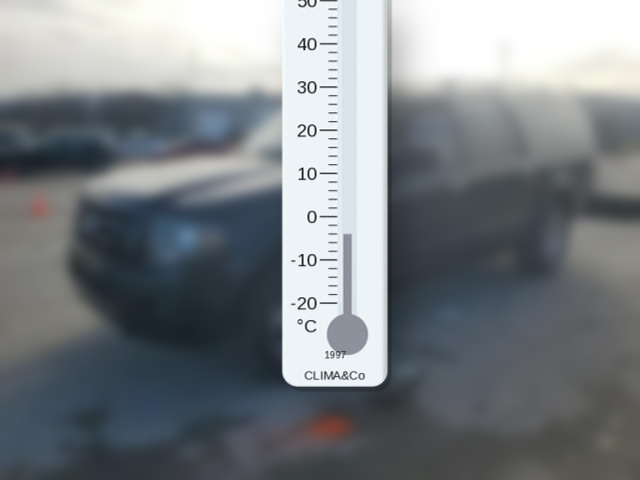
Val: -4 °C
